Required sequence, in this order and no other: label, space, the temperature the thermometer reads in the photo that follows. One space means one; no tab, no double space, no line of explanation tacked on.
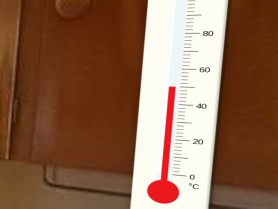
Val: 50 °C
